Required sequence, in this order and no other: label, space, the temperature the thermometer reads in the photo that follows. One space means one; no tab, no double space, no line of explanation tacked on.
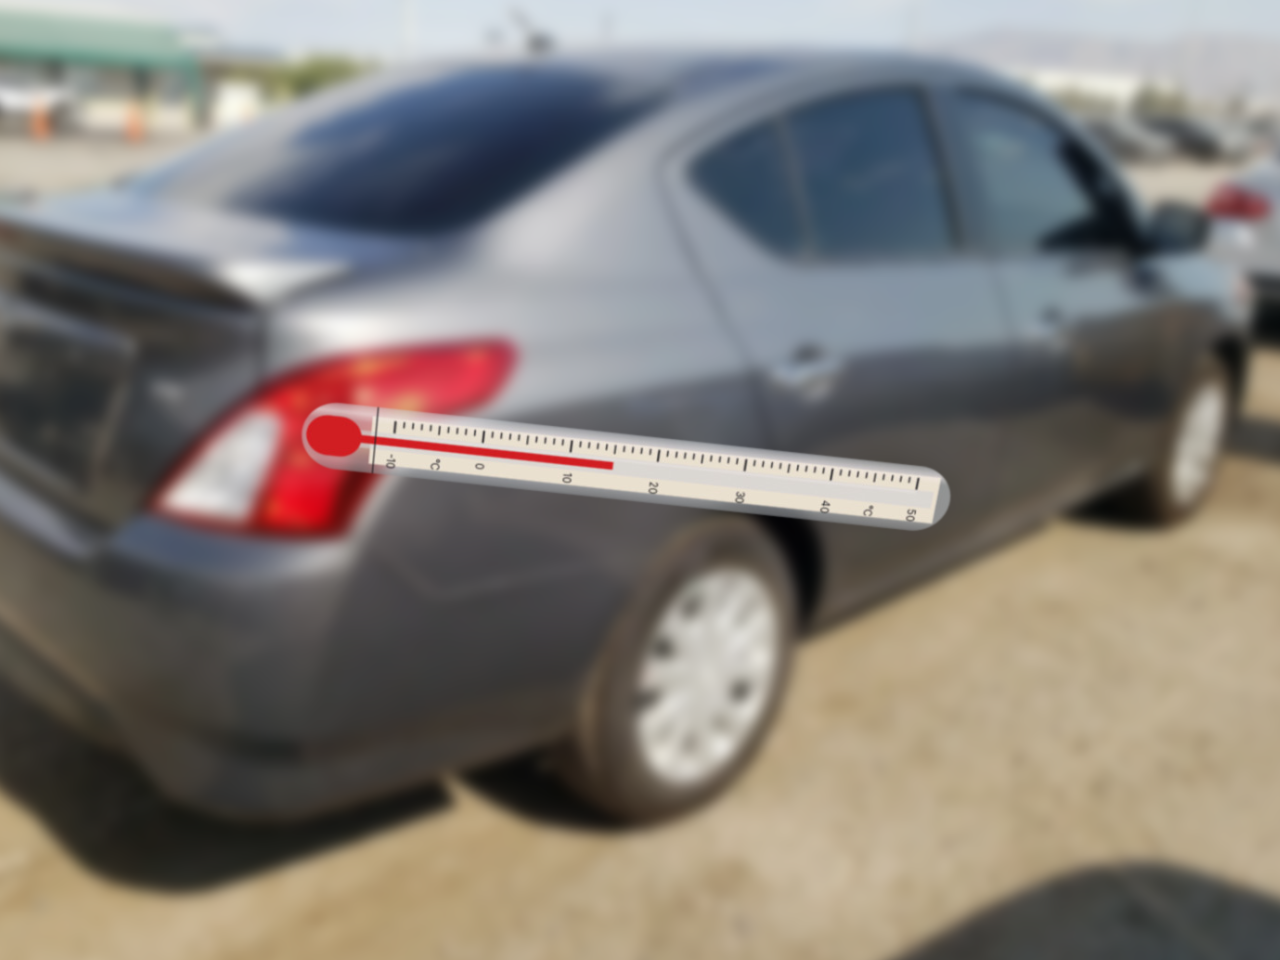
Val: 15 °C
